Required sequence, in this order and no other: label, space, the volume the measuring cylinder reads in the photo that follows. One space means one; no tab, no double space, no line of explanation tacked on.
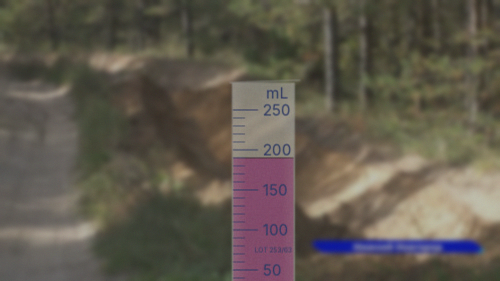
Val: 190 mL
